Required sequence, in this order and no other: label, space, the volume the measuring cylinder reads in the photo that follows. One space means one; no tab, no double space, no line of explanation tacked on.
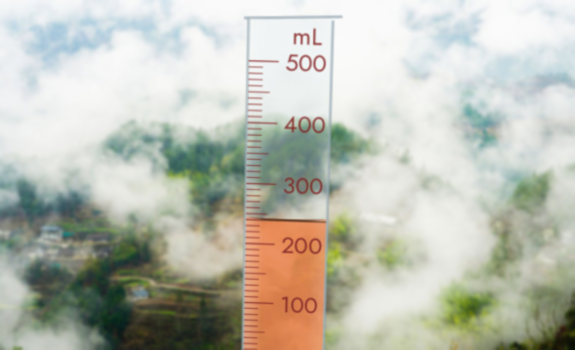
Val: 240 mL
